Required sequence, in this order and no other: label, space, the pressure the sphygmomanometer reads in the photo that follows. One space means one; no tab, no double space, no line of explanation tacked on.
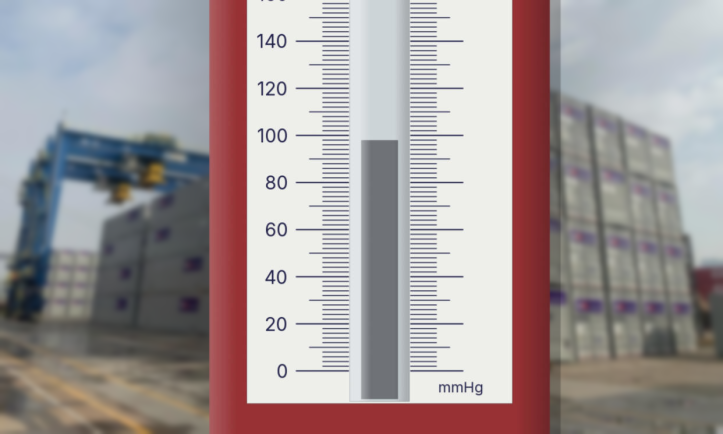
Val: 98 mmHg
